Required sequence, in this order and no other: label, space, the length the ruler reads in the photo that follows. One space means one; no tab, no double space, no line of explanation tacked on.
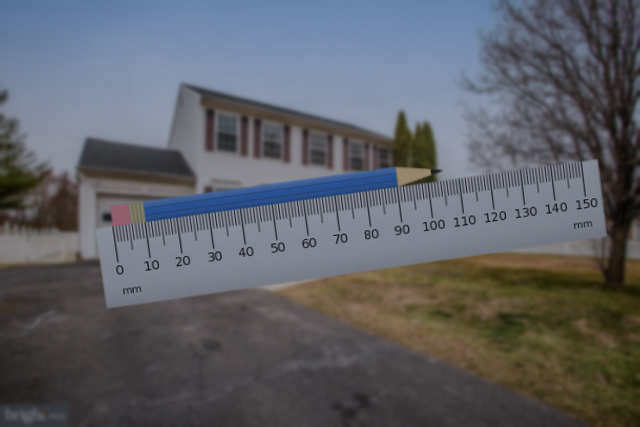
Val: 105 mm
